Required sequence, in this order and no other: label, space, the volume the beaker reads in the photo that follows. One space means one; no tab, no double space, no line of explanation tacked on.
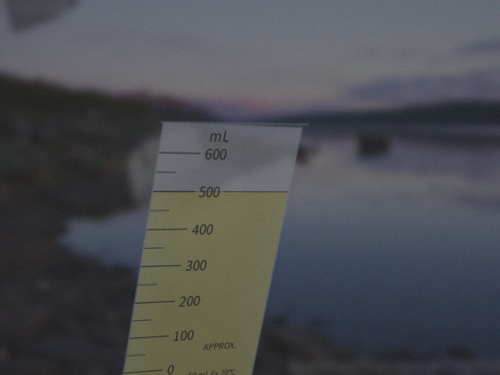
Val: 500 mL
